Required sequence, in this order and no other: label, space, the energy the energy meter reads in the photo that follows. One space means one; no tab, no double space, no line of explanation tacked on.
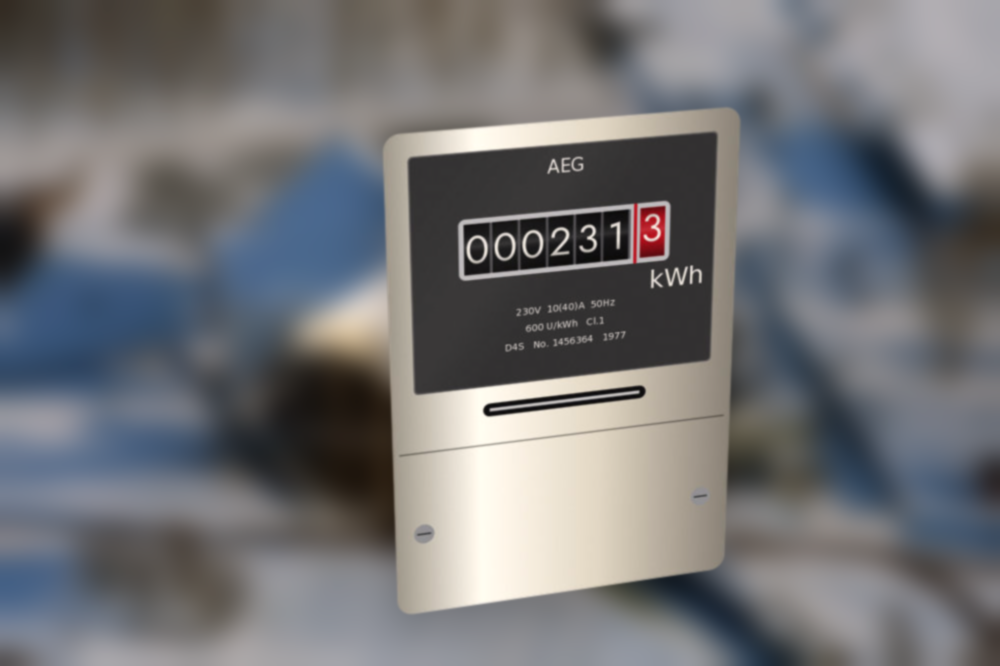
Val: 231.3 kWh
